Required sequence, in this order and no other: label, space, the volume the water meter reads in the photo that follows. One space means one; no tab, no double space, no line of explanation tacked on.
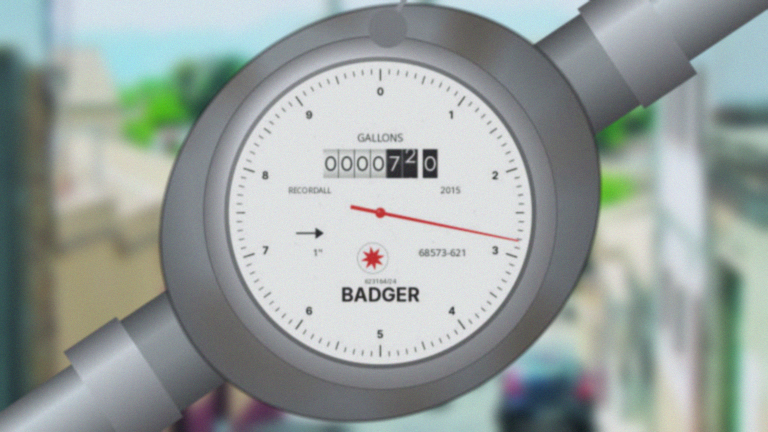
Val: 722.8 gal
